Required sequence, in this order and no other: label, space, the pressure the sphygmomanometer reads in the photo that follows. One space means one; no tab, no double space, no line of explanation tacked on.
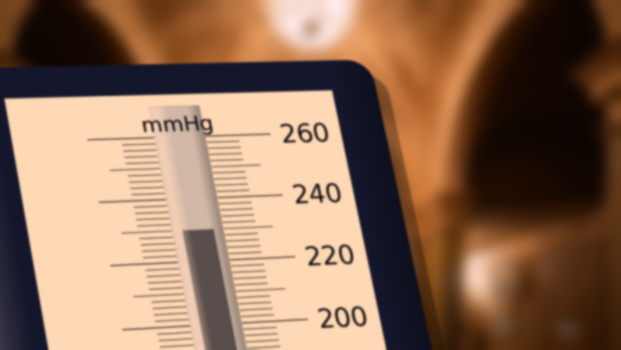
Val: 230 mmHg
